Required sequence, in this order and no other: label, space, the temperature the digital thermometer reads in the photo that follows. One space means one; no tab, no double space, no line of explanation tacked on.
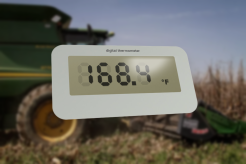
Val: 168.4 °F
